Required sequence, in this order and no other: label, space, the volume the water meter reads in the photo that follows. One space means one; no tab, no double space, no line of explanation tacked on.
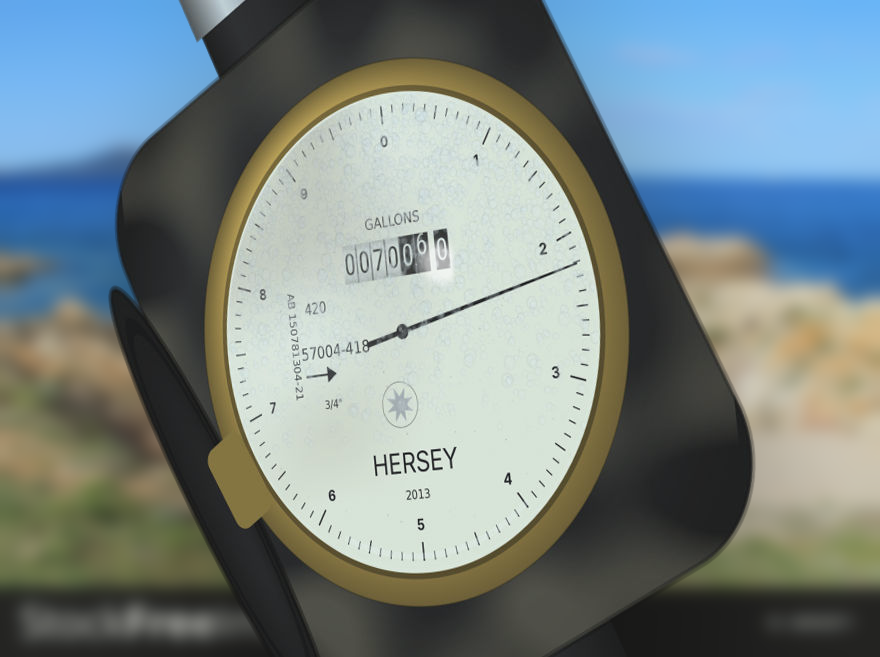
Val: 70062.2 gal
